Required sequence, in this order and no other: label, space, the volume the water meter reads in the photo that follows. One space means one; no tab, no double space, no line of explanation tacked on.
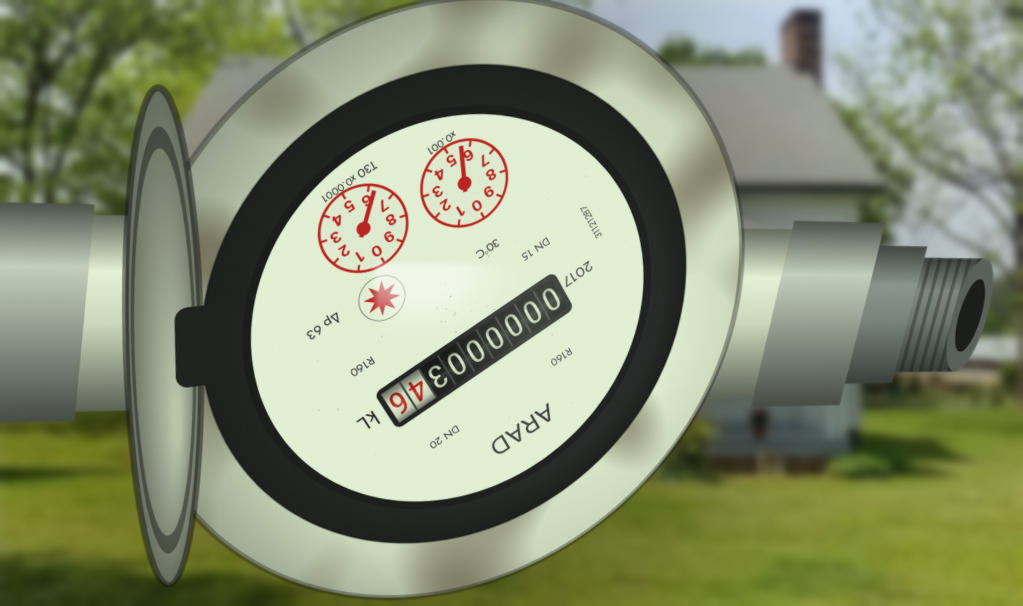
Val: 3.4656 kL
